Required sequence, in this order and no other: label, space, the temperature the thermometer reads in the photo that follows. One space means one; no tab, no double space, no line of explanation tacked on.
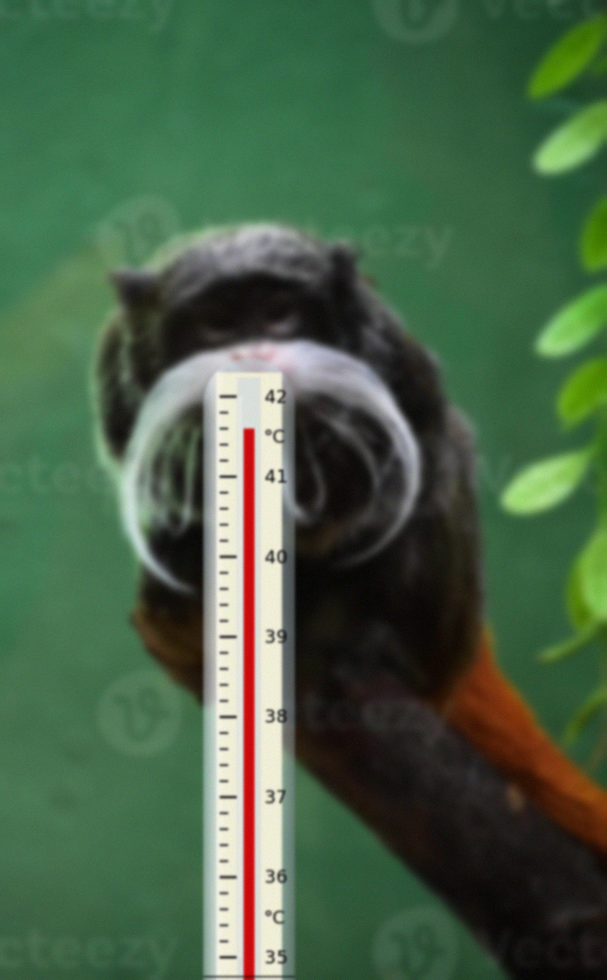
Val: 41.6 °C
